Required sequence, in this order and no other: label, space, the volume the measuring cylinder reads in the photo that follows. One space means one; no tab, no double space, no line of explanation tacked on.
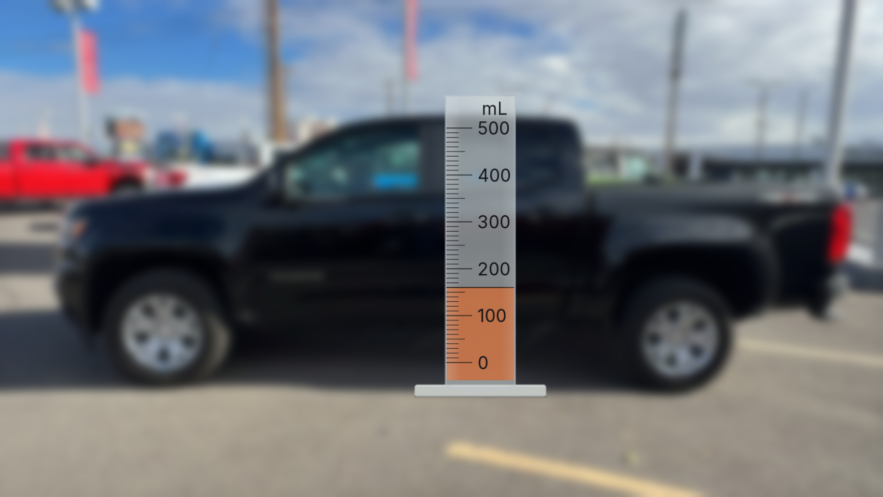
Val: 160 mL
